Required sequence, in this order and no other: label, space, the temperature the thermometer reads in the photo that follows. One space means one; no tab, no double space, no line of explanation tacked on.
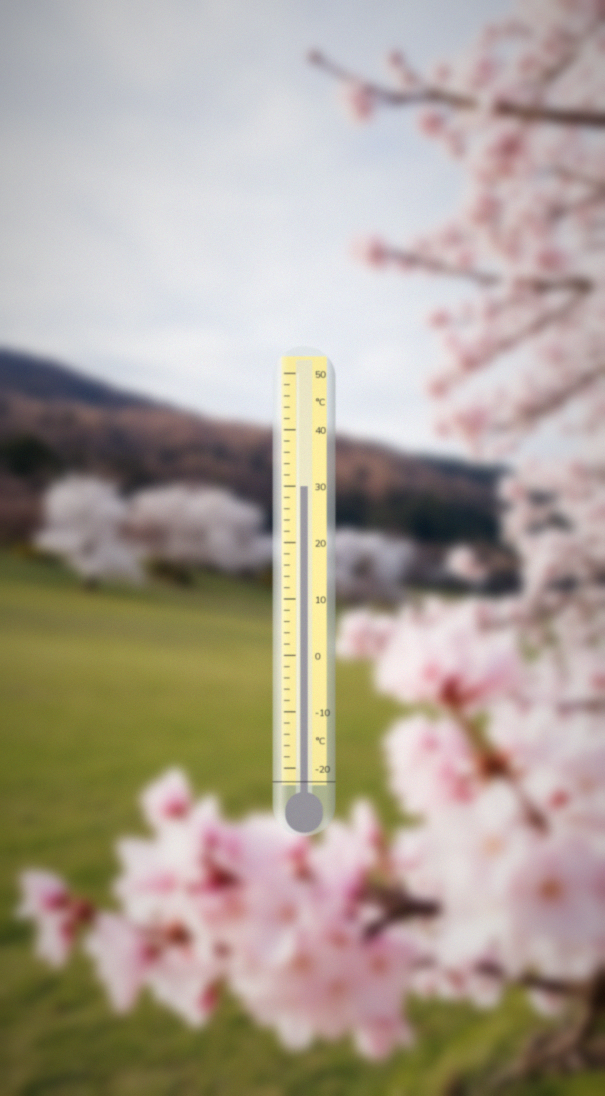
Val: 30 °C
